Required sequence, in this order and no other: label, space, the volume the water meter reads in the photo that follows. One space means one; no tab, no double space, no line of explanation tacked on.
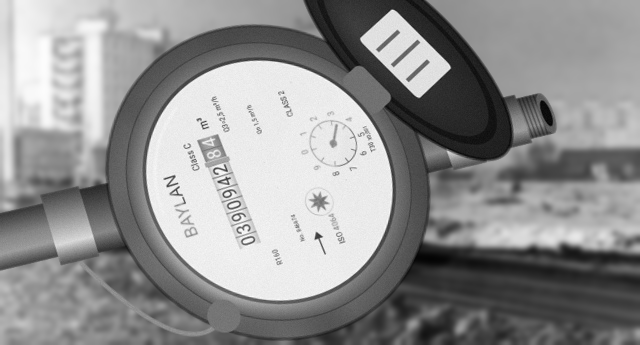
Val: 390942.843 m³
